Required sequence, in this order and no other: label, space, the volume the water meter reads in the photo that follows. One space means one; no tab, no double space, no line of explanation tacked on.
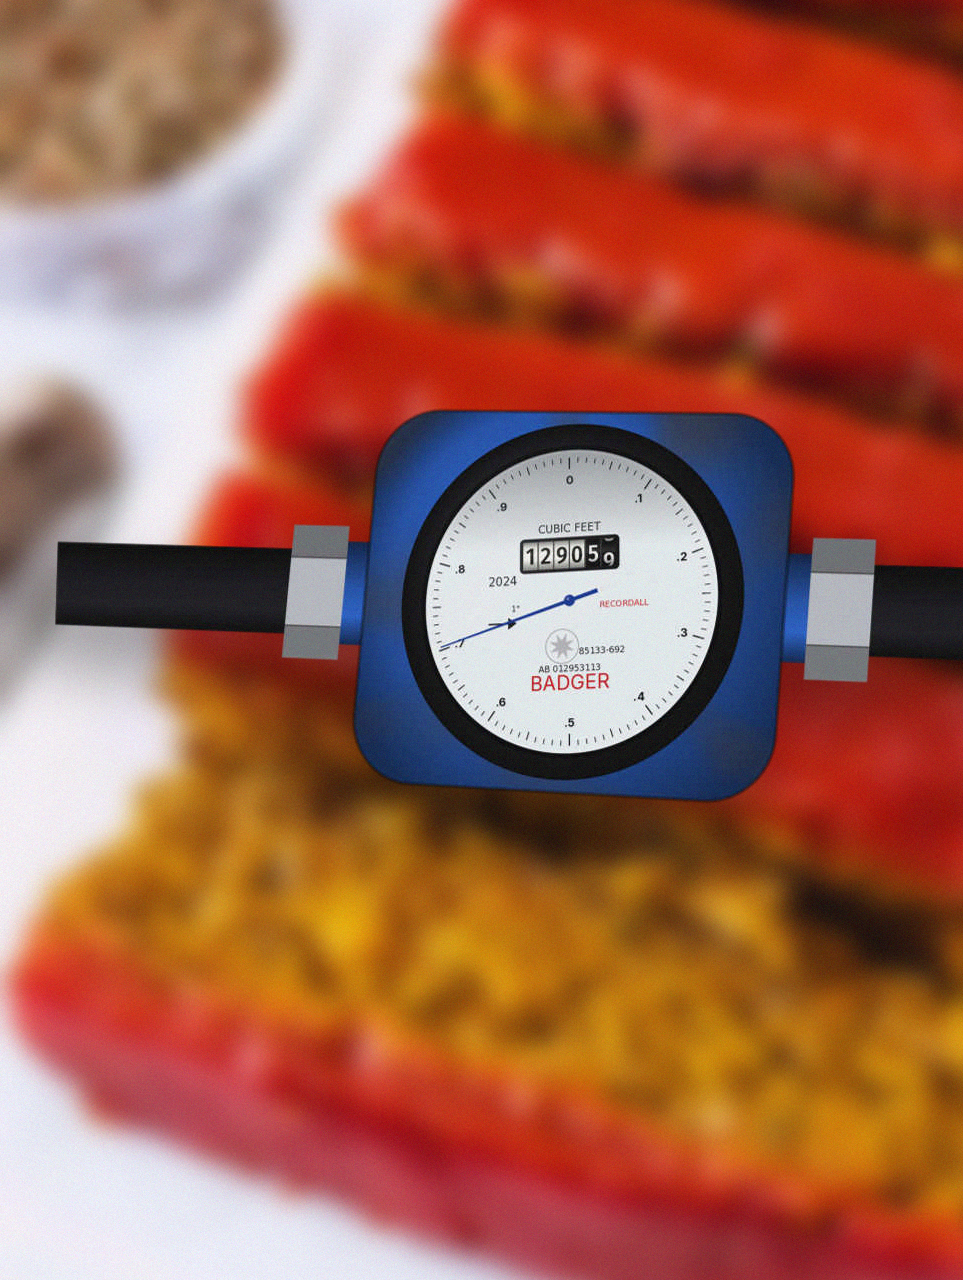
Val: 129058.70 ft³
